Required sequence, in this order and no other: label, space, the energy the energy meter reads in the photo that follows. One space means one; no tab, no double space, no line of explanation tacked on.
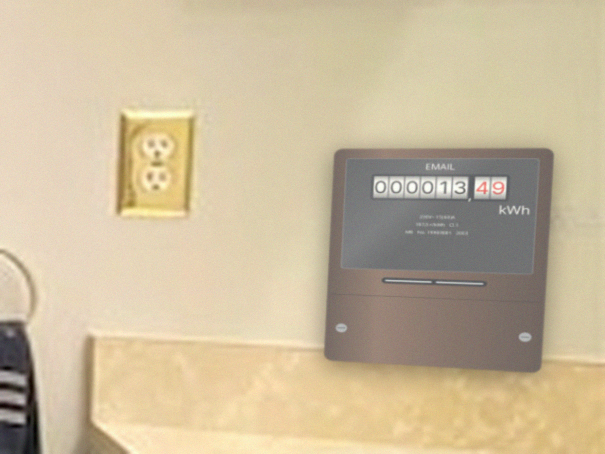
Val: 13.49 kWh
